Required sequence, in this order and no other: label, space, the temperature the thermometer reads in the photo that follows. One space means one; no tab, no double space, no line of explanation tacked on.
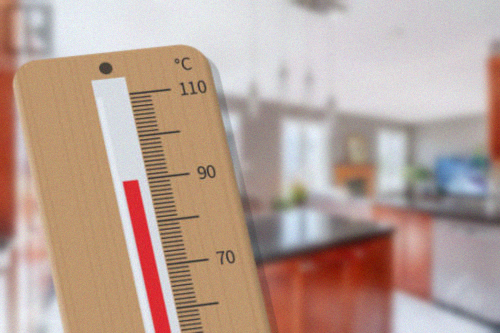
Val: 90 °C
